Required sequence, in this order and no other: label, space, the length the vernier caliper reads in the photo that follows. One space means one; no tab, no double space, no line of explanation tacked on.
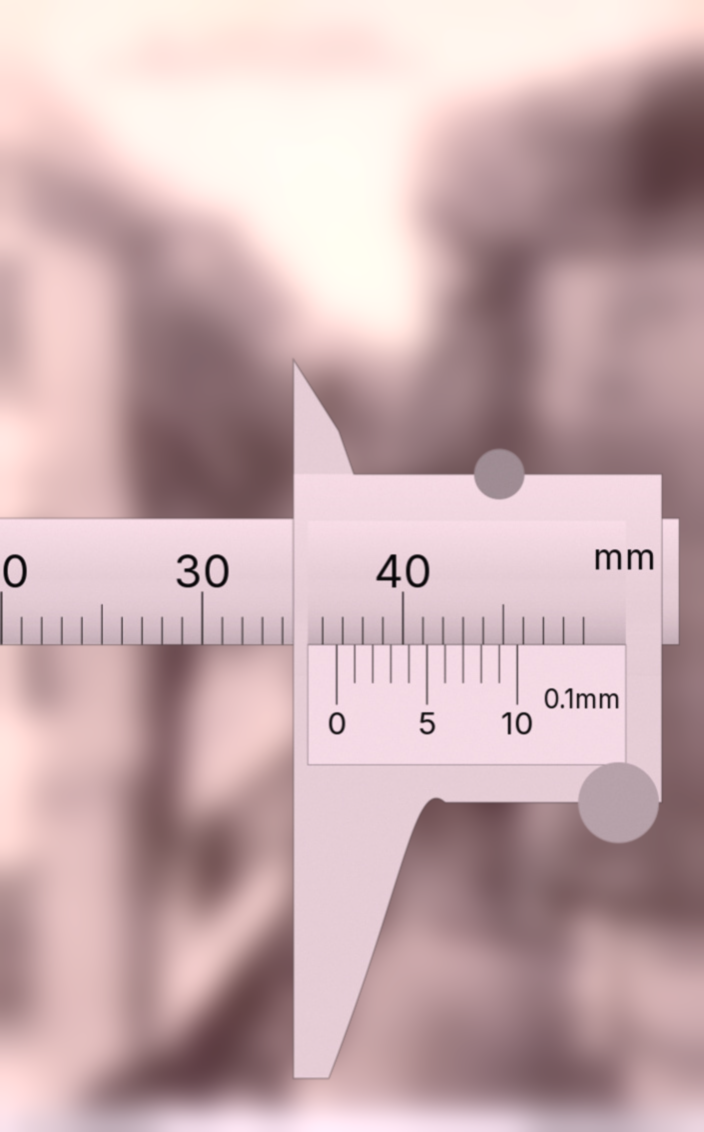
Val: 36.7 mm
